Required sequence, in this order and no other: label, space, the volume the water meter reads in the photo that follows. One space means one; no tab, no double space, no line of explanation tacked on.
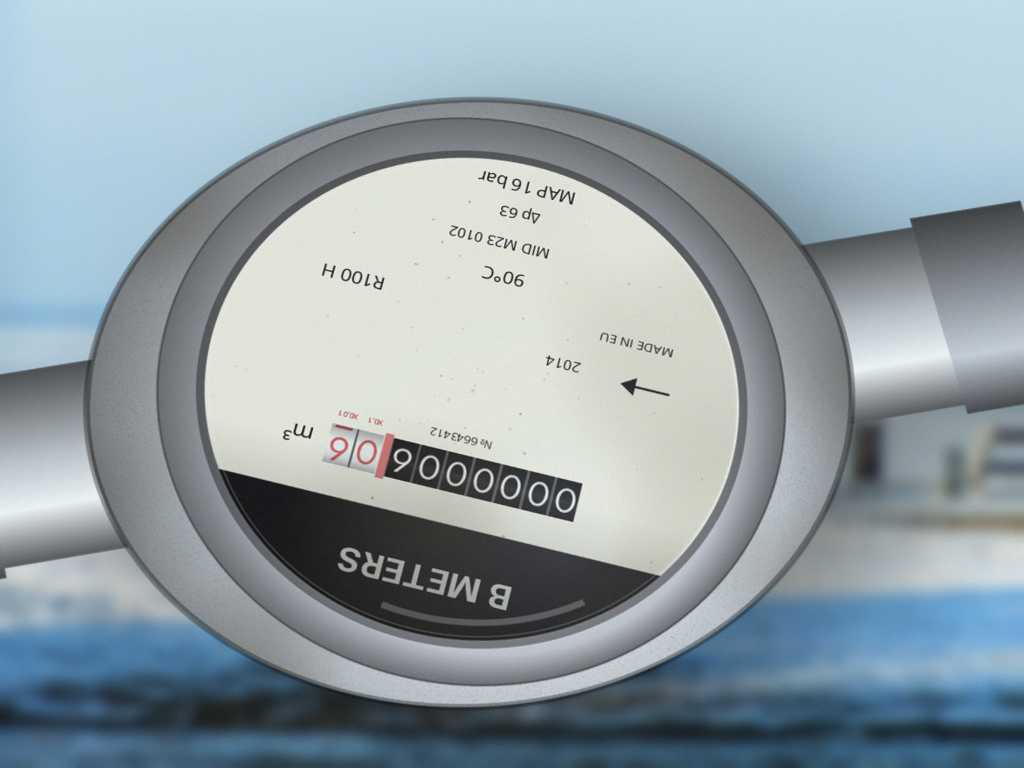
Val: 6.06 m³
